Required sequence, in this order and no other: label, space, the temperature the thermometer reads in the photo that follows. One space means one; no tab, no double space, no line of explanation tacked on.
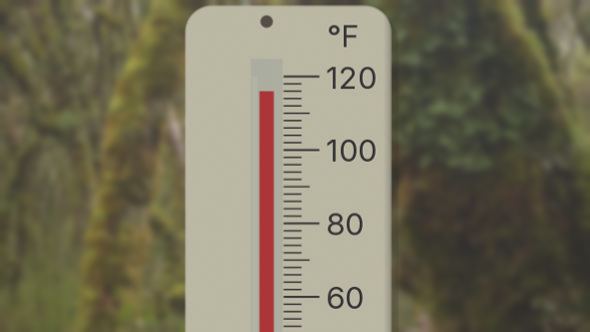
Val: 116 °F
